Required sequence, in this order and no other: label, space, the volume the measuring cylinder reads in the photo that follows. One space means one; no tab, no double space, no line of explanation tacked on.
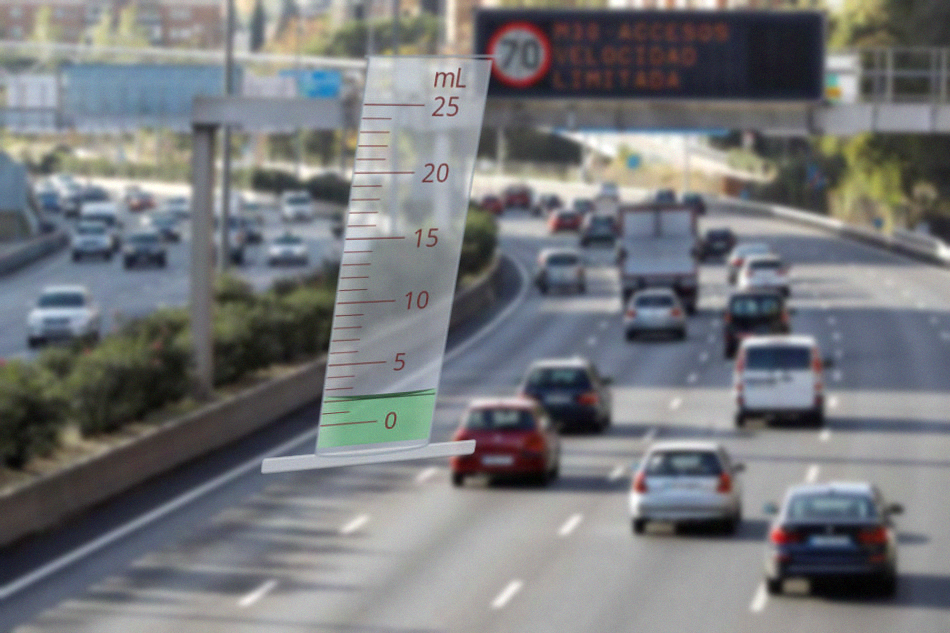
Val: 2 mL
